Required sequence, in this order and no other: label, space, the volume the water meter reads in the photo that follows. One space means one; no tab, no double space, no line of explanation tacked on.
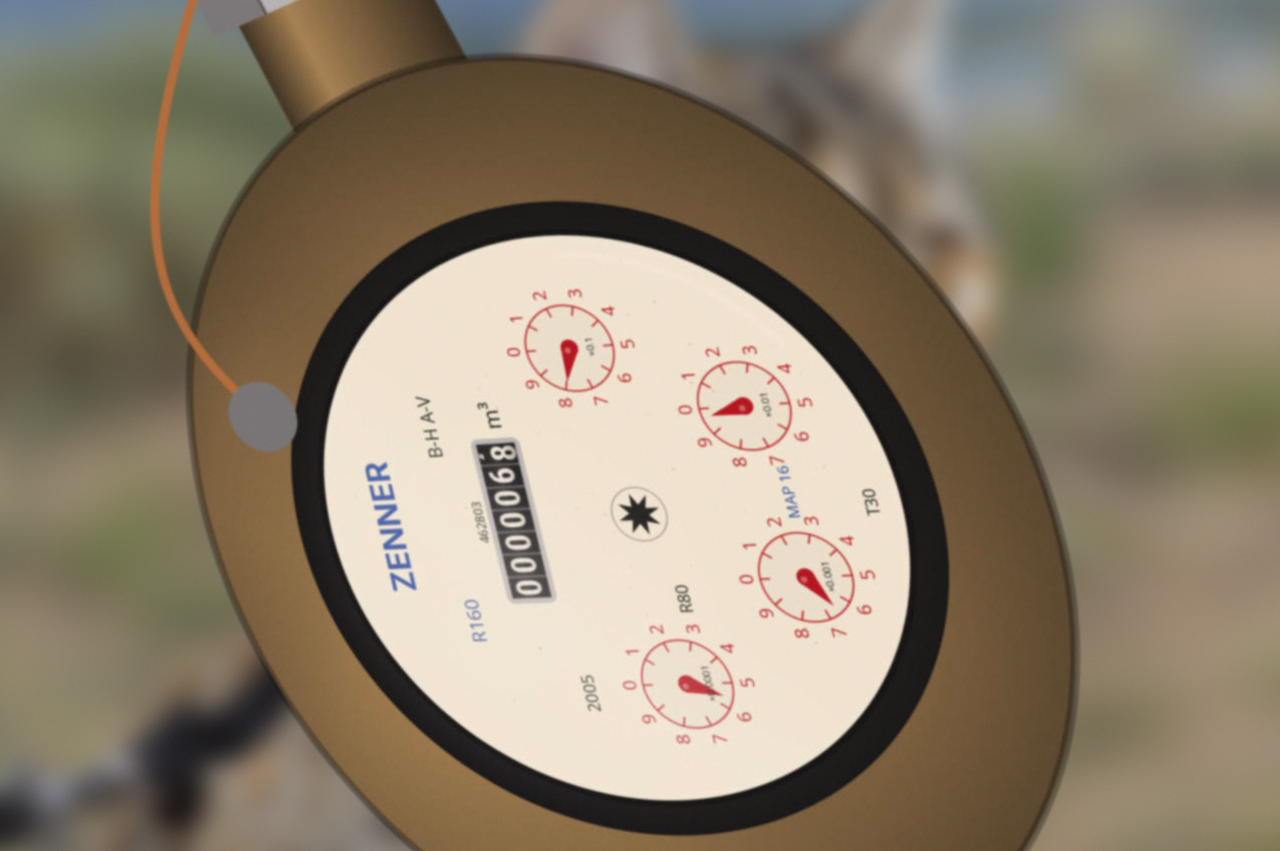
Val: 67.7965 m³
